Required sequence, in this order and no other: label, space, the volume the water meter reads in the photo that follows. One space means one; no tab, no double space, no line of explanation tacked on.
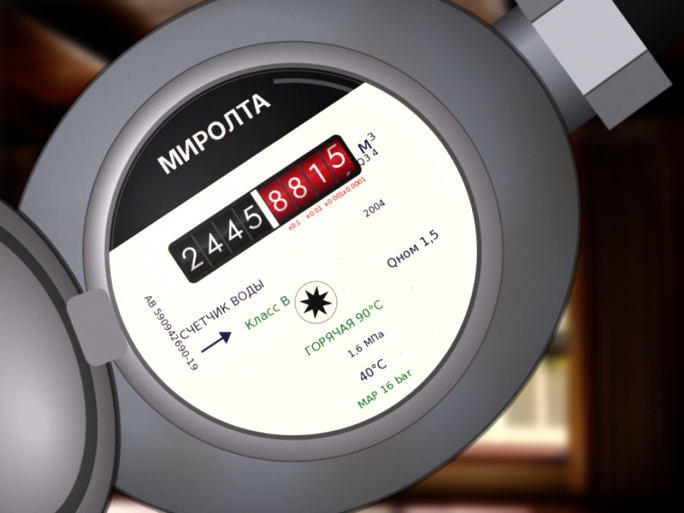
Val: 2445.8815 m³
